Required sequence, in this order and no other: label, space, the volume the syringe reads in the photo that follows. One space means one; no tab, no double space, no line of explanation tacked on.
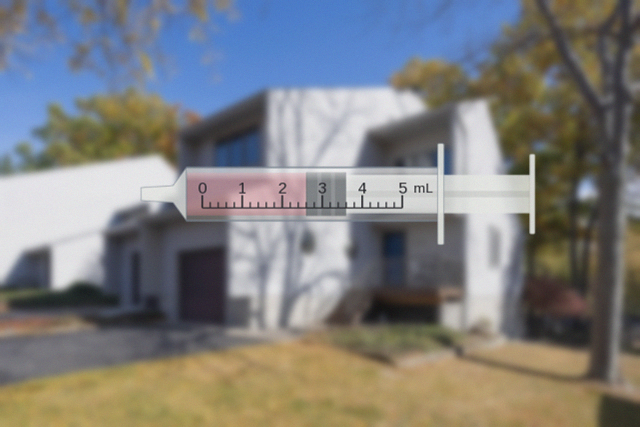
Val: 2.6 mL
